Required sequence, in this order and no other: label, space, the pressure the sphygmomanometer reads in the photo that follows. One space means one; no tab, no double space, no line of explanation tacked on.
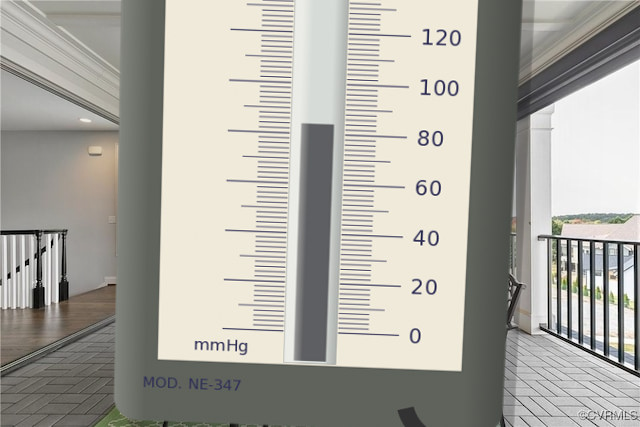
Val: 84 mmHg
